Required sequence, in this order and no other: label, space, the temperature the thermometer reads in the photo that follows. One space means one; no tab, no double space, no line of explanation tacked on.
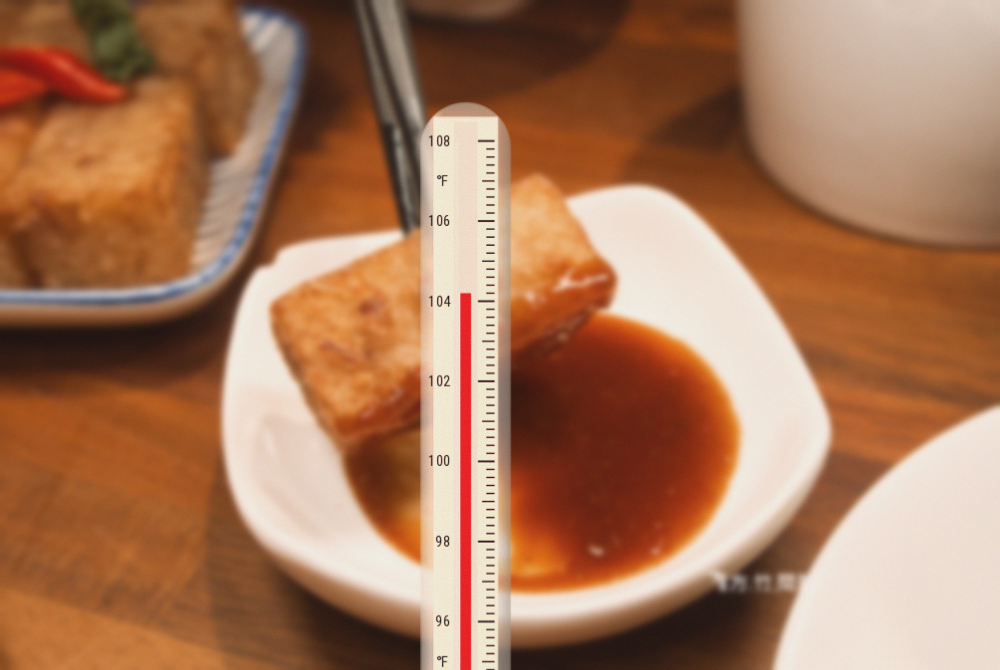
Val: 104.2 °F
